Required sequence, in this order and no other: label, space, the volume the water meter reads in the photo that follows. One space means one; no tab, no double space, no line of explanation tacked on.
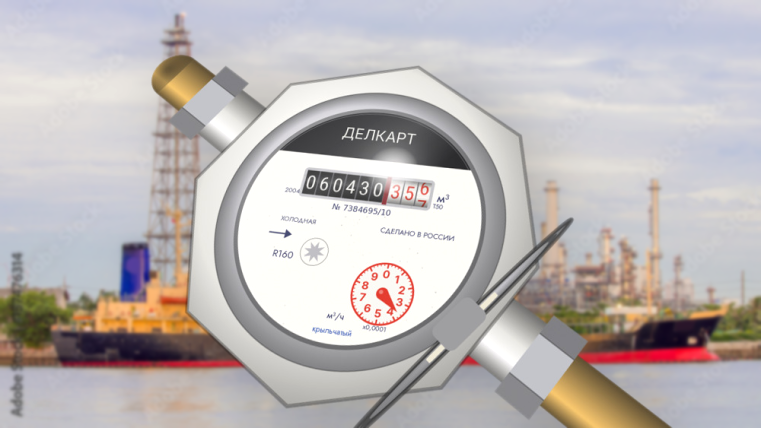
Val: 60430.3563 m³
